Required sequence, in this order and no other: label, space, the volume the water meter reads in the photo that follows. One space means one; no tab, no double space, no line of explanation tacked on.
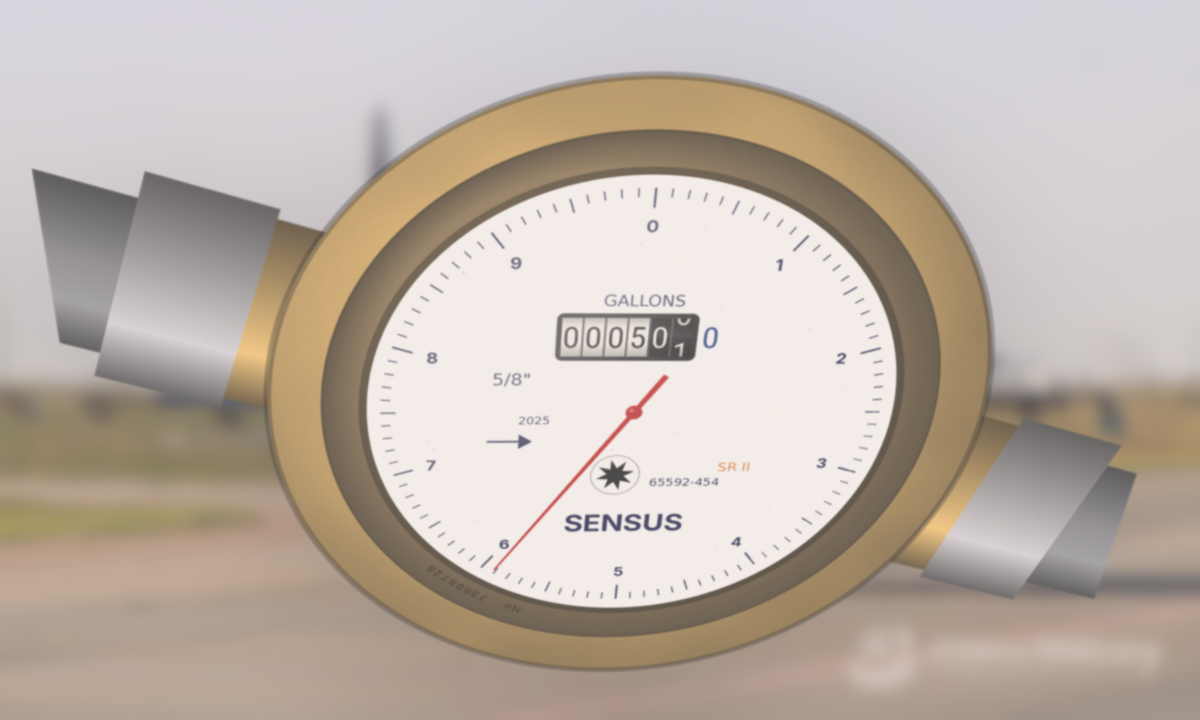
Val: 5005.9 gal
